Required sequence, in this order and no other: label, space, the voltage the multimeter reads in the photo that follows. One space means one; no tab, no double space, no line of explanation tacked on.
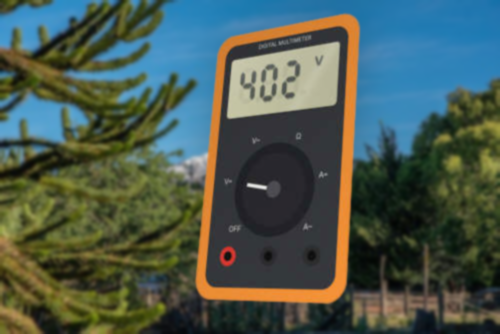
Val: 402 V
